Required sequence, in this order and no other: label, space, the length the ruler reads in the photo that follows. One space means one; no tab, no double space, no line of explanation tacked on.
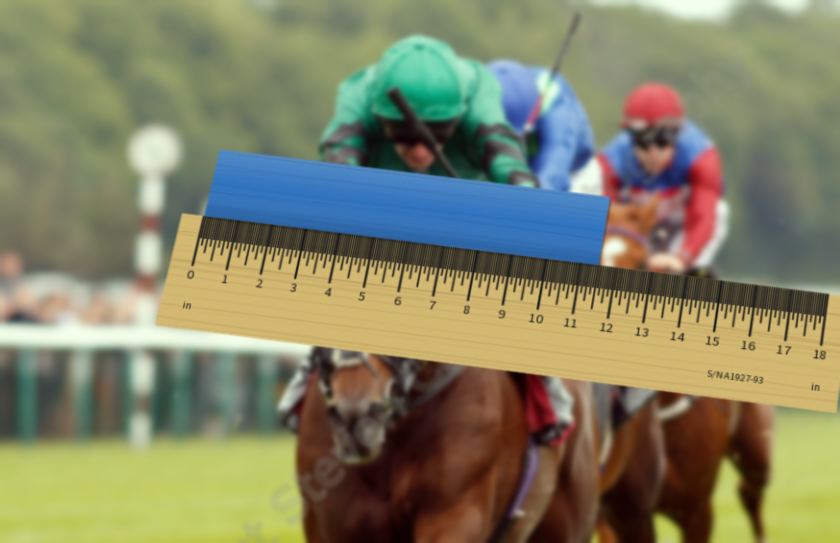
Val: 11.5 in
